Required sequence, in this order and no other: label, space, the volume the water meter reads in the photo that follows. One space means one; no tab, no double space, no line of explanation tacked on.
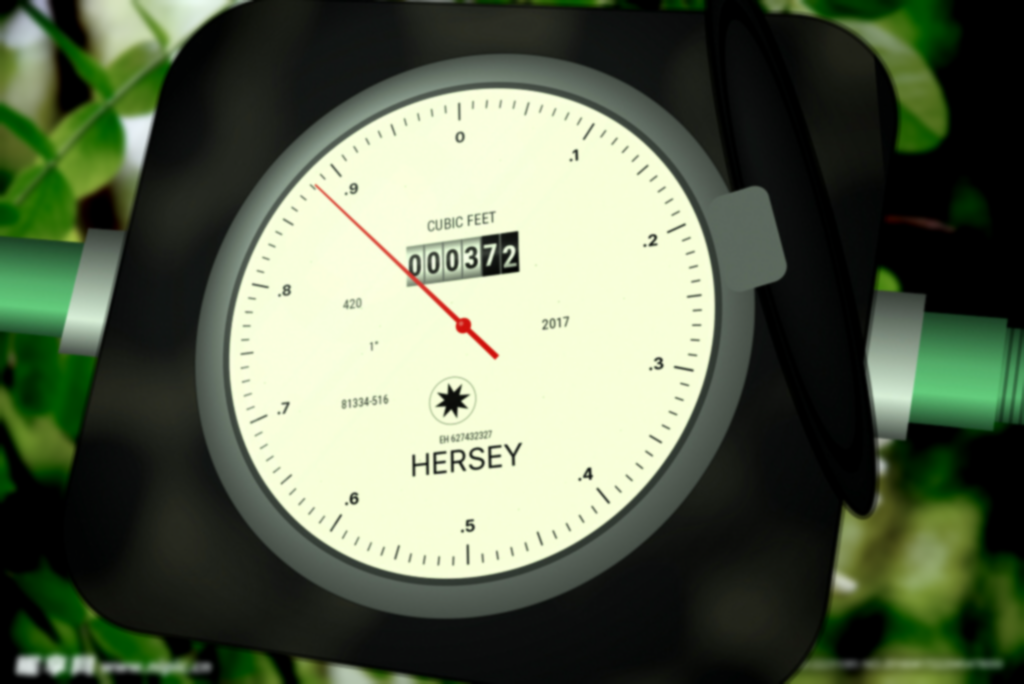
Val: 371.88 ft³
